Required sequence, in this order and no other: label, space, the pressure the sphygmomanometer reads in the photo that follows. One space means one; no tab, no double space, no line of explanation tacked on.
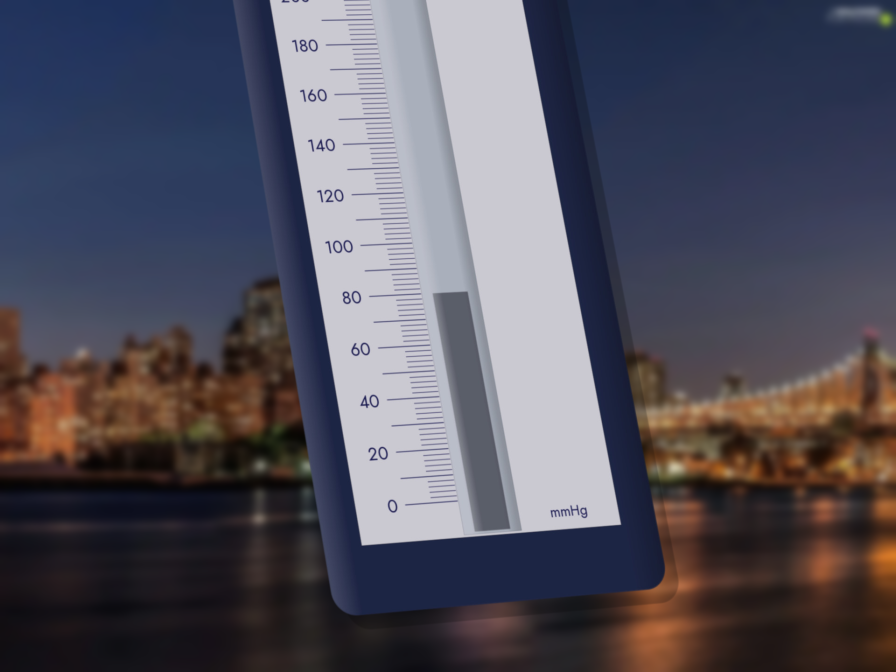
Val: 80 mmHg
